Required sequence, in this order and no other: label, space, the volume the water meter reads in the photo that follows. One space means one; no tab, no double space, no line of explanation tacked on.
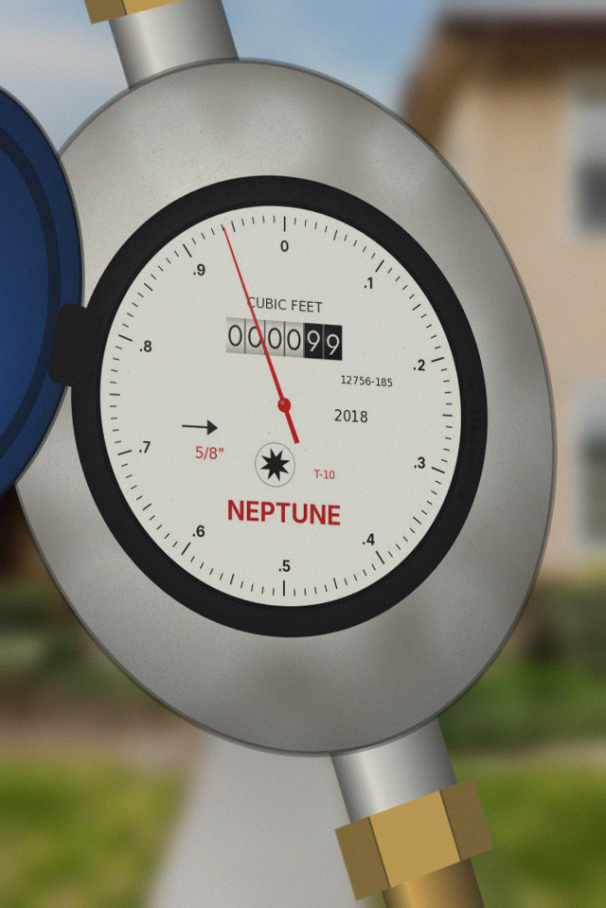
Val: 98.94 ft³
